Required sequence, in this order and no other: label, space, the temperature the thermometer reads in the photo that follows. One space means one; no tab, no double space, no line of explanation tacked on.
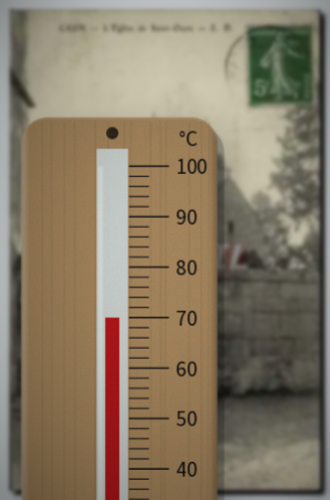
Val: 70 °C
